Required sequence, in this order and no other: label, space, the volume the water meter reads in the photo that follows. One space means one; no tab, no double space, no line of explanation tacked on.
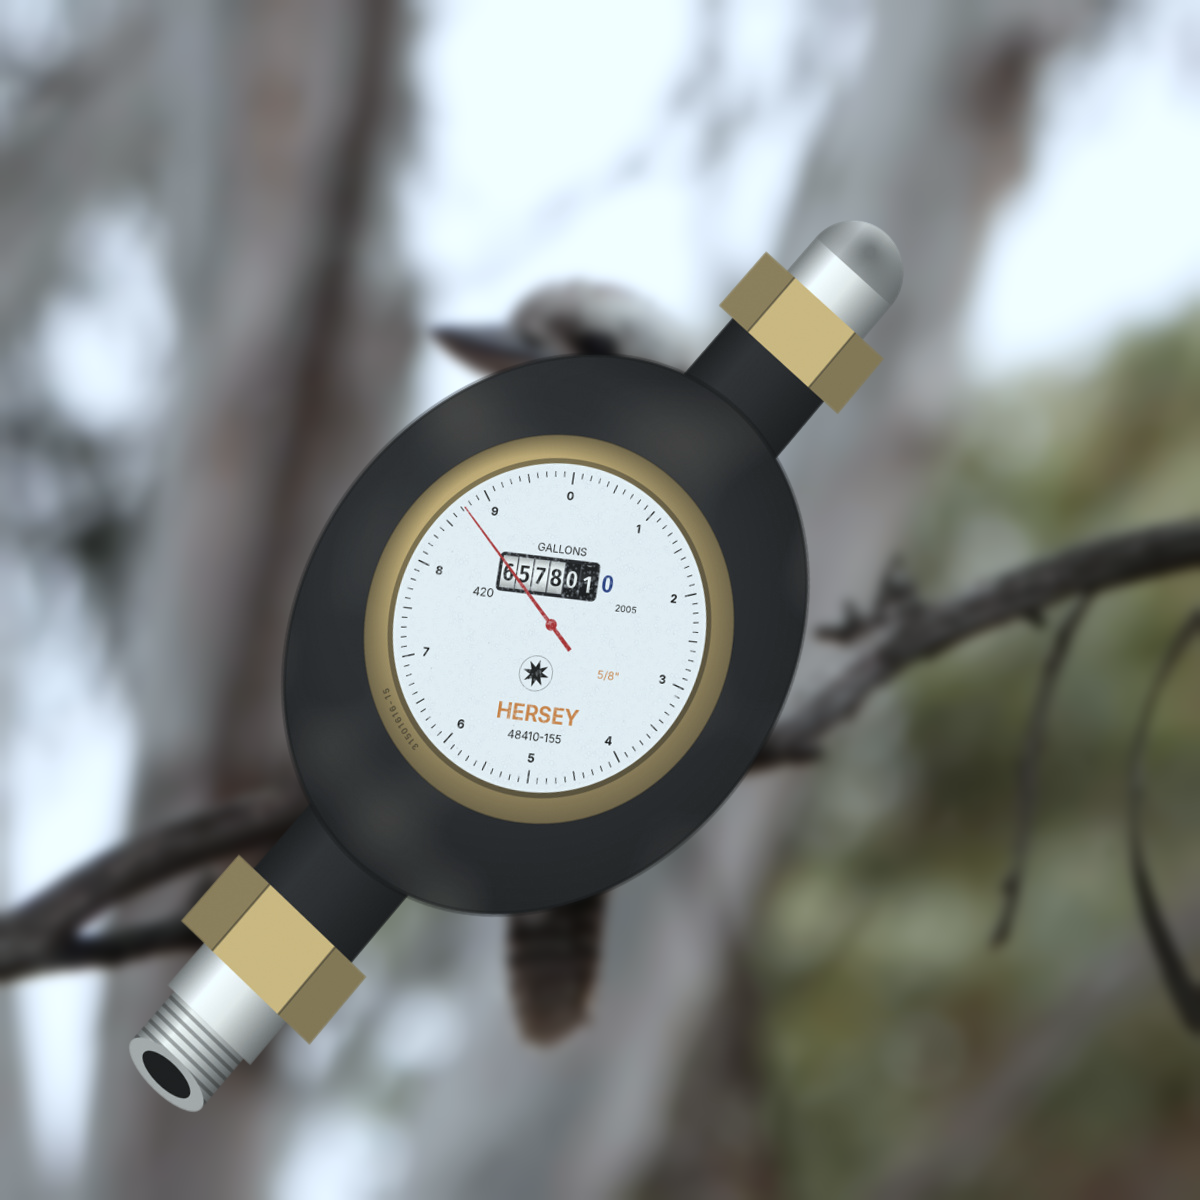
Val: 6578008.7 gal
